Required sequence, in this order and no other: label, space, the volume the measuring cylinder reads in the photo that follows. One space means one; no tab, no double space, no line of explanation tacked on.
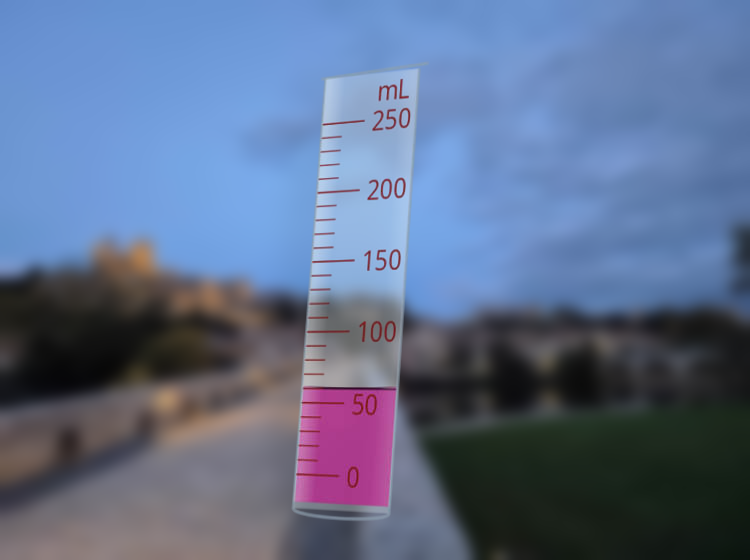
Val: 60 mL
